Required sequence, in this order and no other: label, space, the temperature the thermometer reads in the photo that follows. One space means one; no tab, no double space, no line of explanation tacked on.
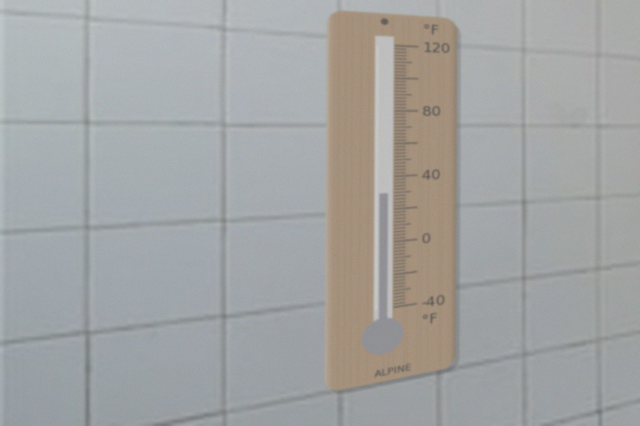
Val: 30 °F
